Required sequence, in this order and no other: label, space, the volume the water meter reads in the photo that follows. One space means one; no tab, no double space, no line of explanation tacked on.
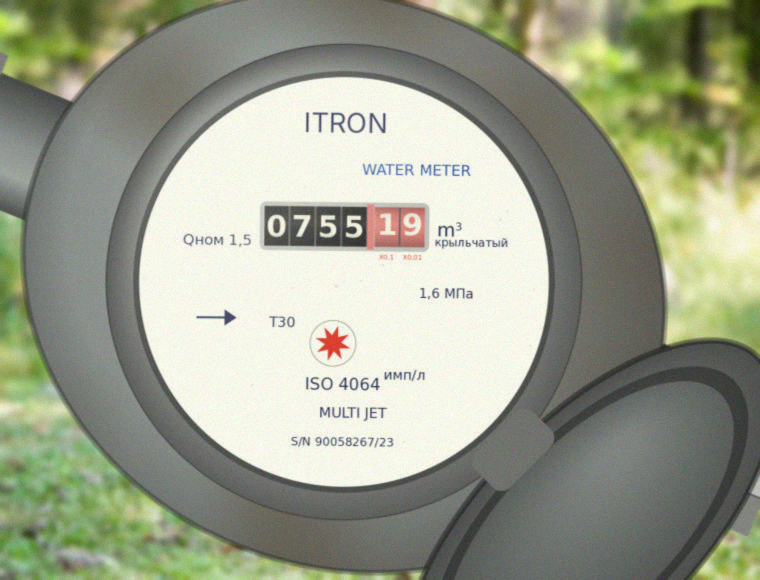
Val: 755.19 m³
